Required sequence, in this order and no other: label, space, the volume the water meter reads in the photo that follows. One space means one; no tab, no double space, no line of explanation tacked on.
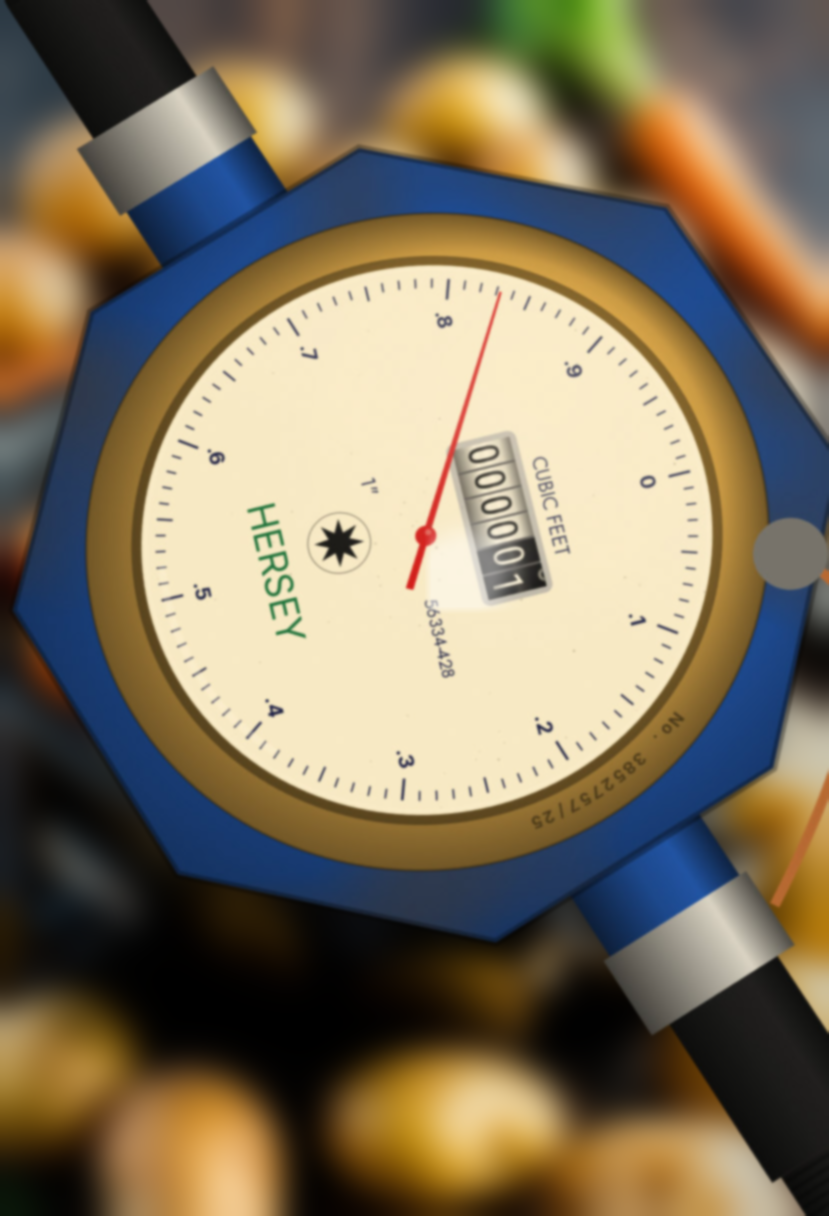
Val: 0.83 ft³
